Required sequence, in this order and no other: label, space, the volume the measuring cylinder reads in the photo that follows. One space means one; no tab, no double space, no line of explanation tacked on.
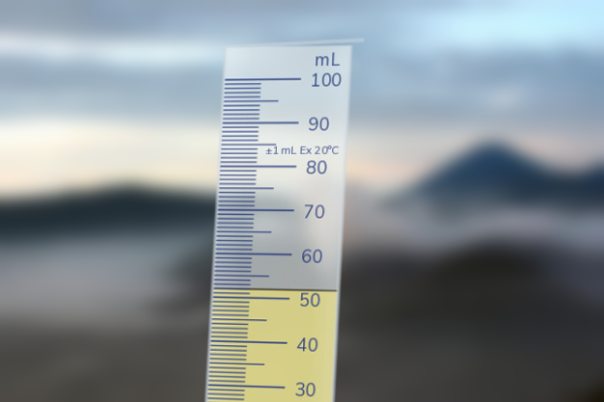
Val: 52 mL
